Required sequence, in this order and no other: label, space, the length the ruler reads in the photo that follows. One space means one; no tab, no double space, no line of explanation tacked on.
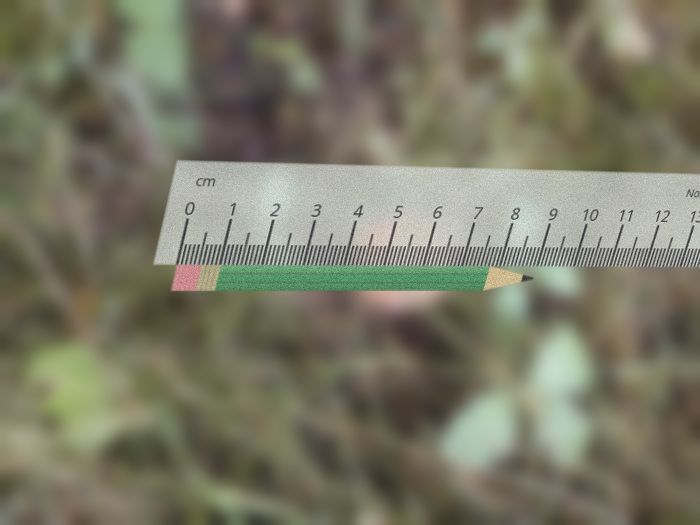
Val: 9 cm
